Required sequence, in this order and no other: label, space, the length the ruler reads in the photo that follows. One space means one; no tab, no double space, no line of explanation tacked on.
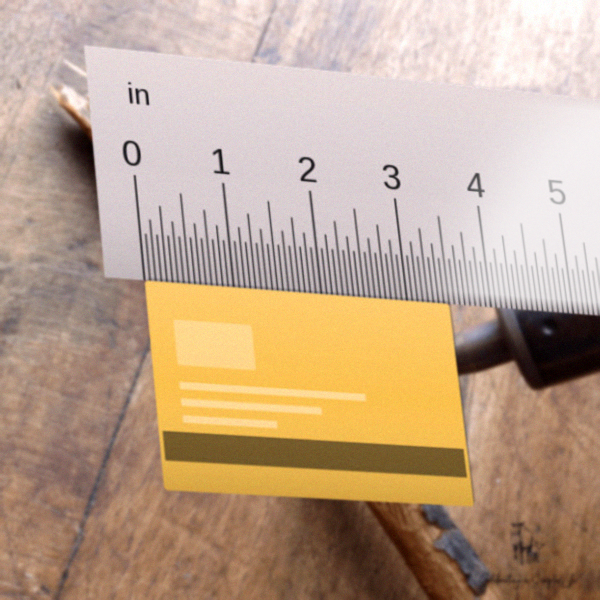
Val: 3.5 in
